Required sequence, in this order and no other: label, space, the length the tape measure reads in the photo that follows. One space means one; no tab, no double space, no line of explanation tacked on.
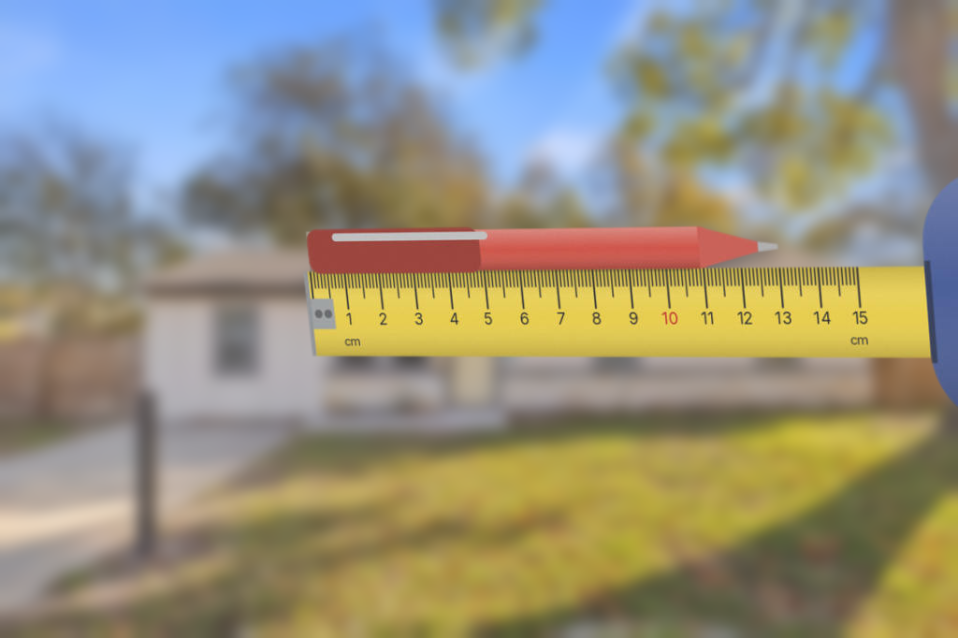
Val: 13 cm
